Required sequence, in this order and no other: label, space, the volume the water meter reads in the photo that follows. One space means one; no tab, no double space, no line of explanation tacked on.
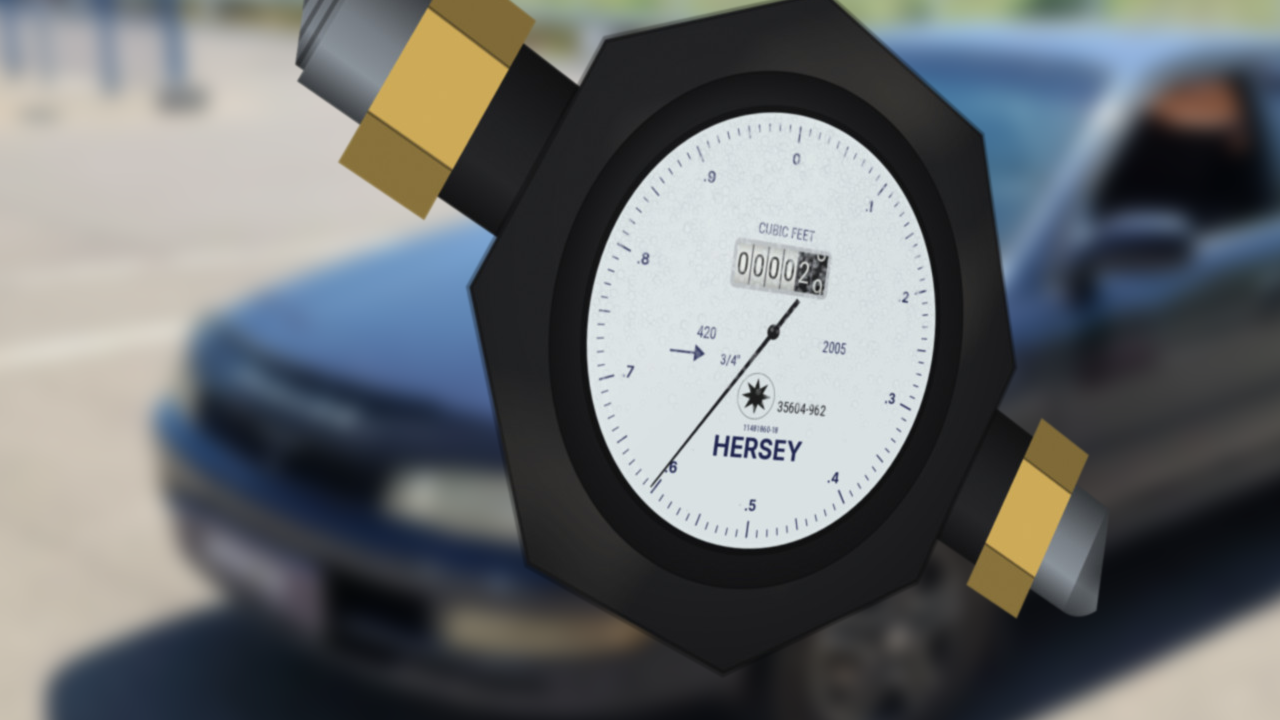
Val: 28.60 ft³
